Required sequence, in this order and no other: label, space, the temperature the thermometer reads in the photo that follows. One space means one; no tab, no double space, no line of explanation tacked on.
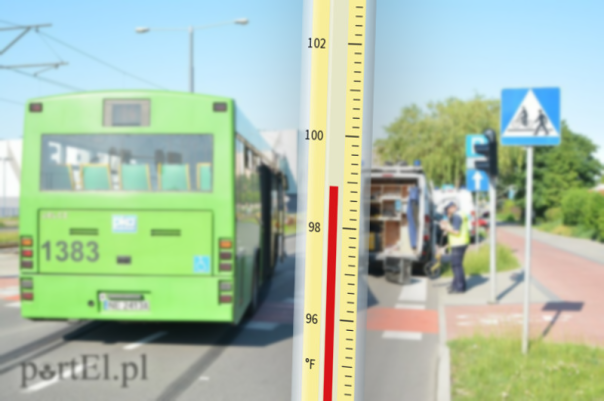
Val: 98.9 °F
